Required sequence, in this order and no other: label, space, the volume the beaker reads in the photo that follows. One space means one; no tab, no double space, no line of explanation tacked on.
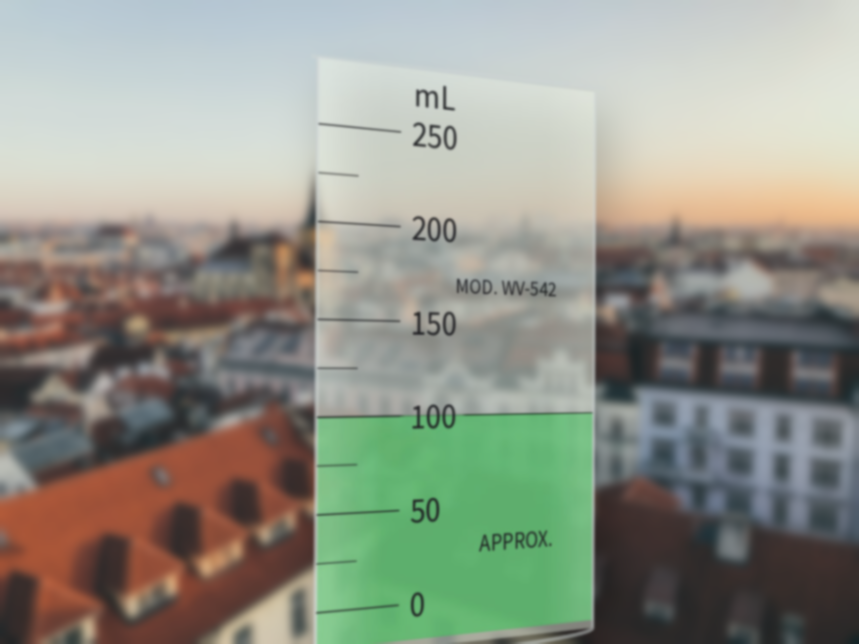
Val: 100 mL
